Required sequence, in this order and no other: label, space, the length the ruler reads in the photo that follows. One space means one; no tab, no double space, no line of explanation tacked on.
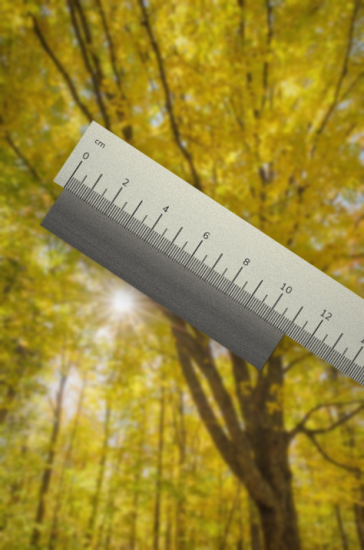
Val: 11 cm
